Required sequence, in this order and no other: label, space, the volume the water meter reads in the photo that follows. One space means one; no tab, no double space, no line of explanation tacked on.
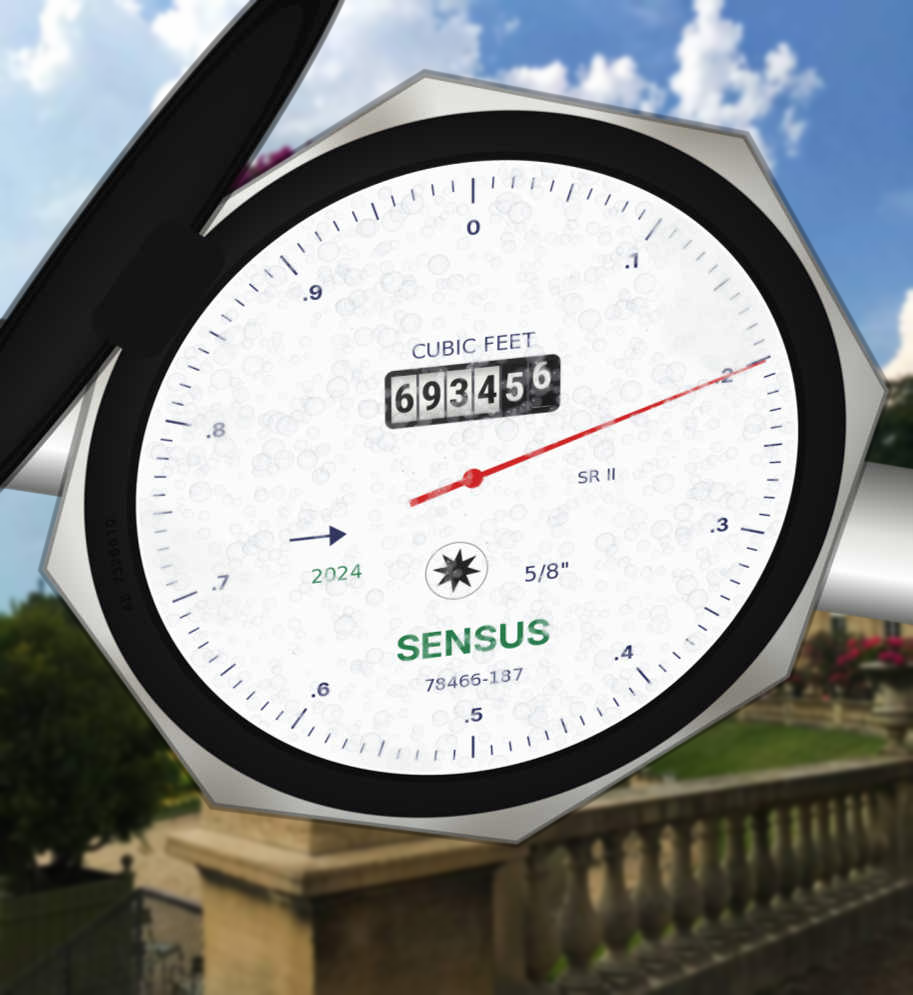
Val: 693456.20 ft³
